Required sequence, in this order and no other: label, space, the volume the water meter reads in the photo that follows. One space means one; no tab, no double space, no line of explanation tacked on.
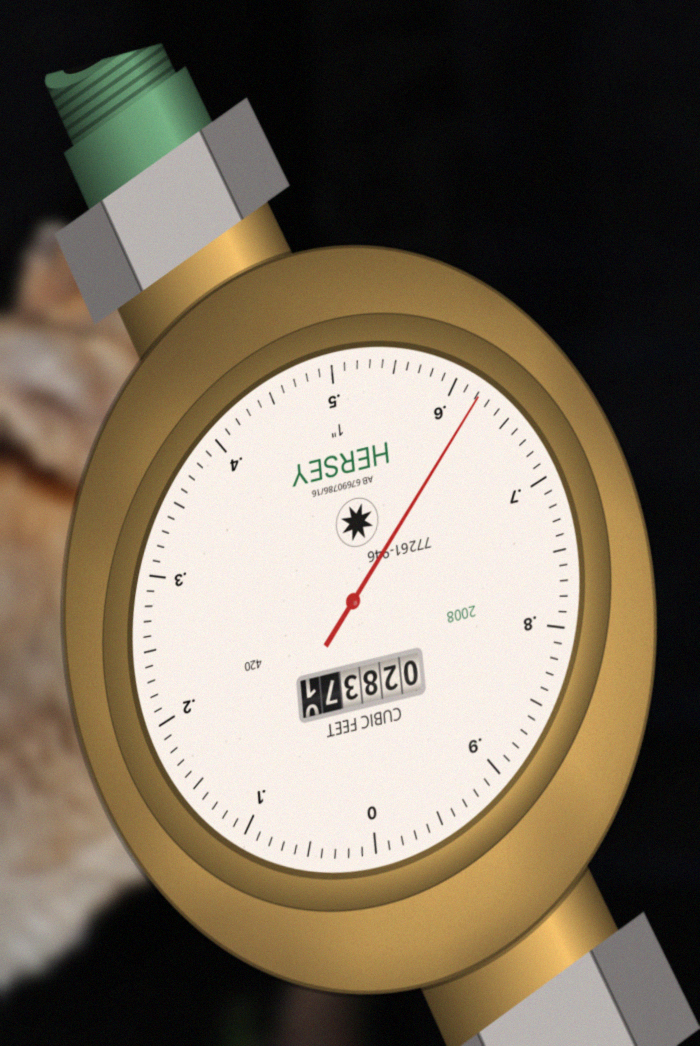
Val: 28370.62 ft³
